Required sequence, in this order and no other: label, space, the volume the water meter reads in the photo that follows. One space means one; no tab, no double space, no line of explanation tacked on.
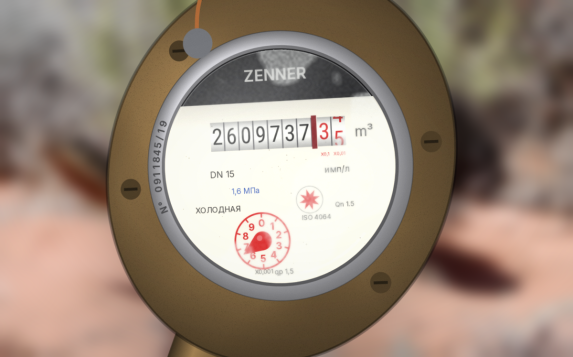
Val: 2609737.346 m³
